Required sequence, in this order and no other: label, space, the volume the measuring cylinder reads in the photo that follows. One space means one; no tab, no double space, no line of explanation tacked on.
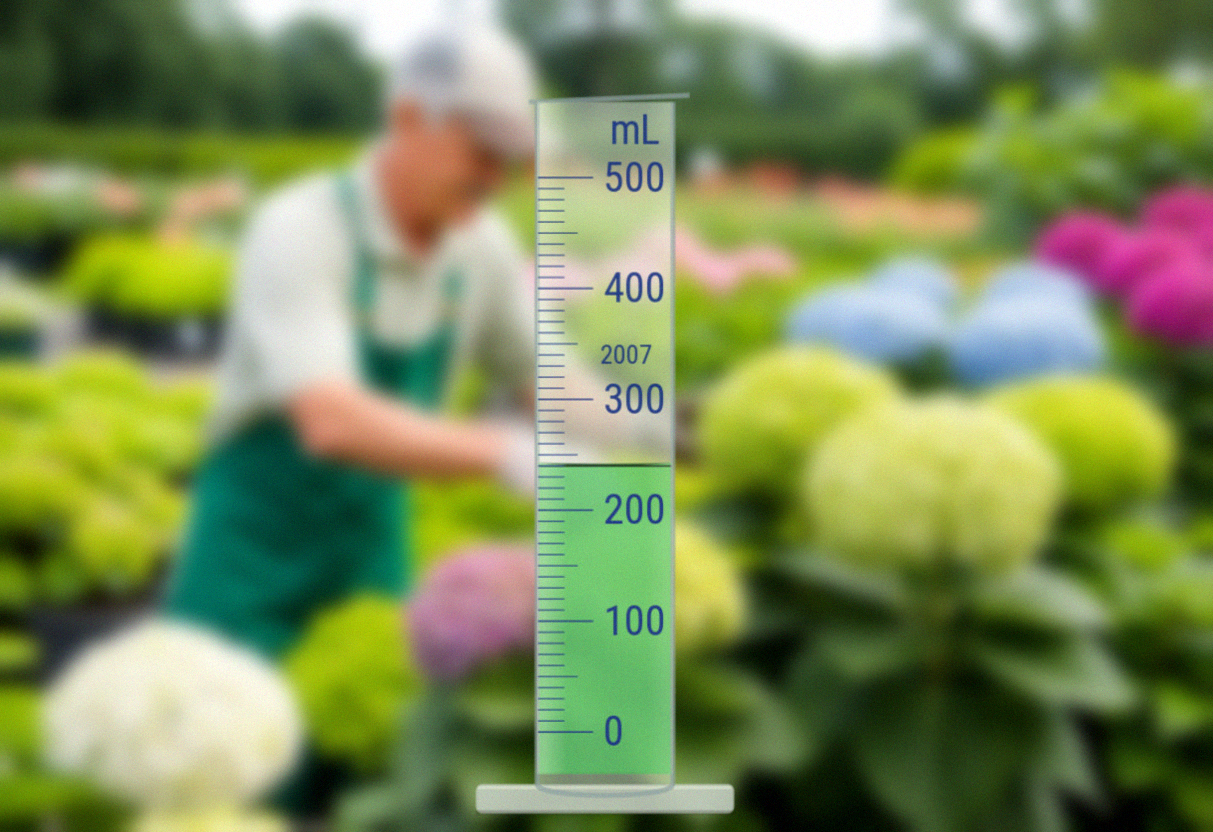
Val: 240 mL
